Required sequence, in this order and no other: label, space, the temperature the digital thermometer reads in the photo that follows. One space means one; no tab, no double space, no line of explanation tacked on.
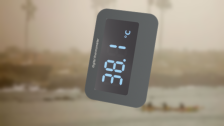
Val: 38.1 °C
